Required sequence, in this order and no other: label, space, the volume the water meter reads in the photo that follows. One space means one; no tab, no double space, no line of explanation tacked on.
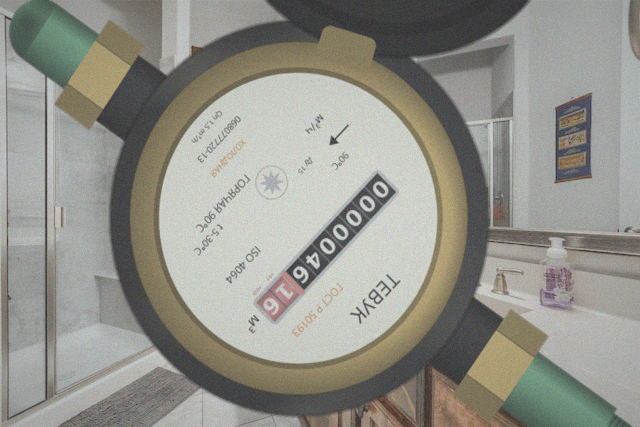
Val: 46.16 m³
